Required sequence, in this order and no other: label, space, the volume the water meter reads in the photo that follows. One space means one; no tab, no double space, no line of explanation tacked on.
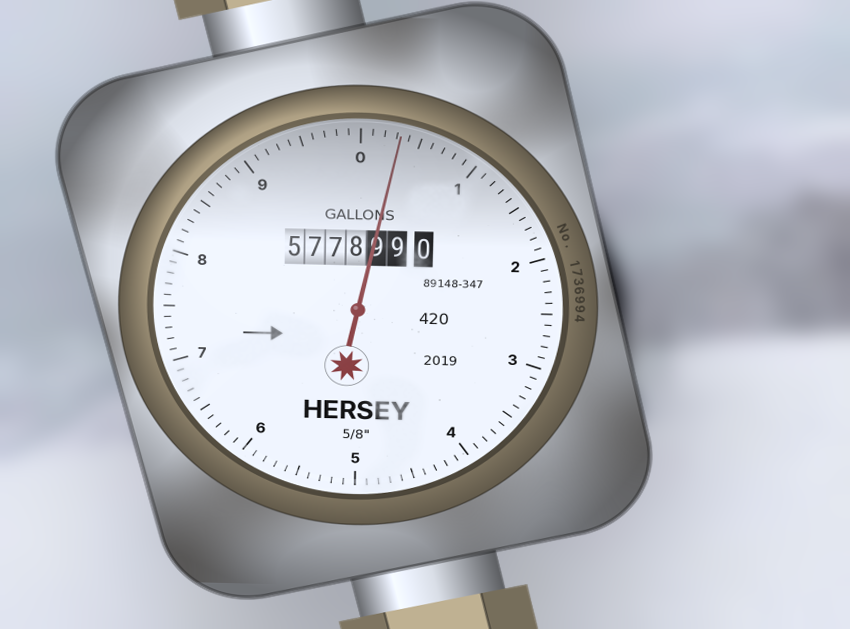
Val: 5778990.3 gal
